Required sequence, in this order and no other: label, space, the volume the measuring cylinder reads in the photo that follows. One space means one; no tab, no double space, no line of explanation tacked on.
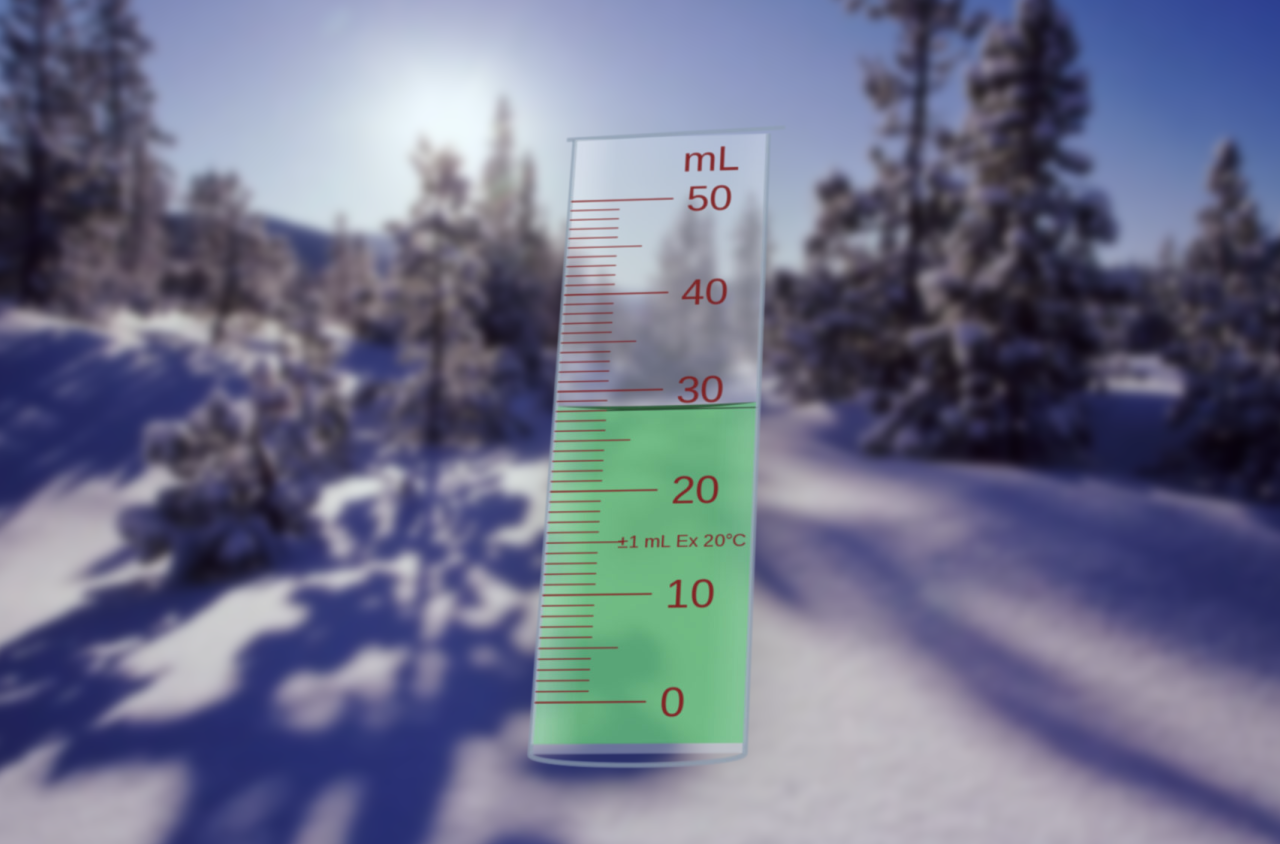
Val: 28 mL
